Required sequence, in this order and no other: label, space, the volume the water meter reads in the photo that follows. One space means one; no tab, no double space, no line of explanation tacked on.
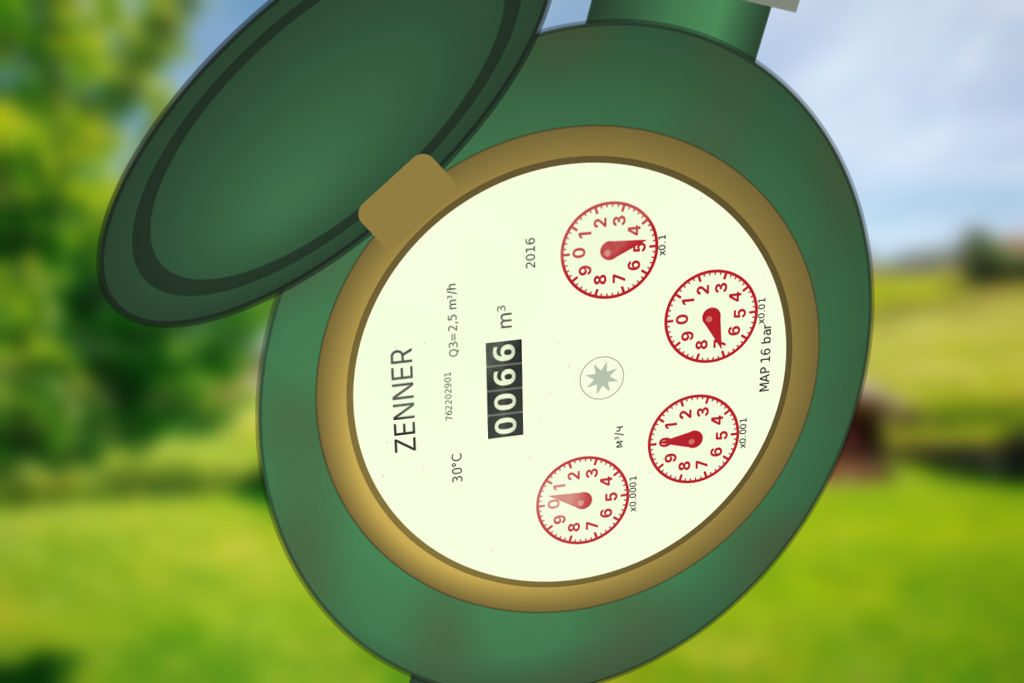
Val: 66.4700 m³
